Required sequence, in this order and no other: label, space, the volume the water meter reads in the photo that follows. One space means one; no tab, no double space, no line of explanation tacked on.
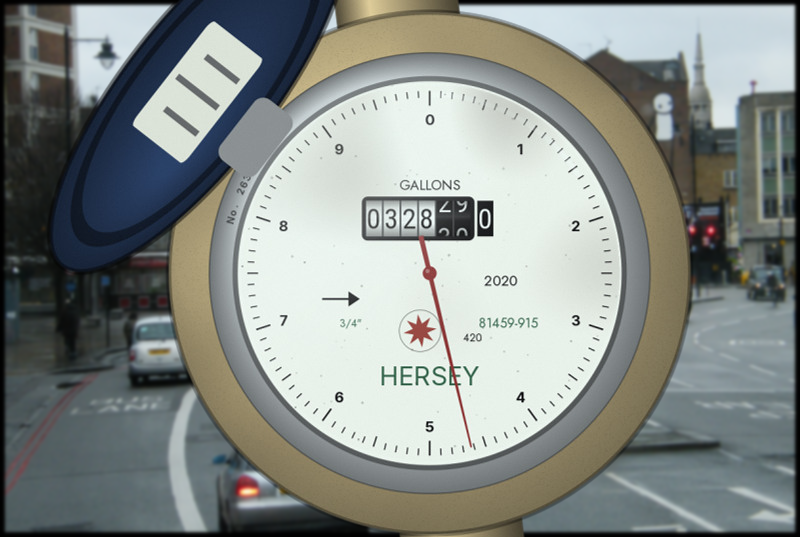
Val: 328294.6 gal
